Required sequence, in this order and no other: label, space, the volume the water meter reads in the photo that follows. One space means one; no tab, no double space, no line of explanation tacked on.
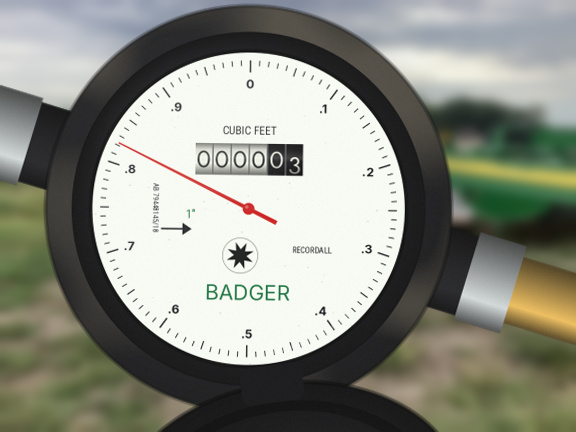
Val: 2.82 ft³
